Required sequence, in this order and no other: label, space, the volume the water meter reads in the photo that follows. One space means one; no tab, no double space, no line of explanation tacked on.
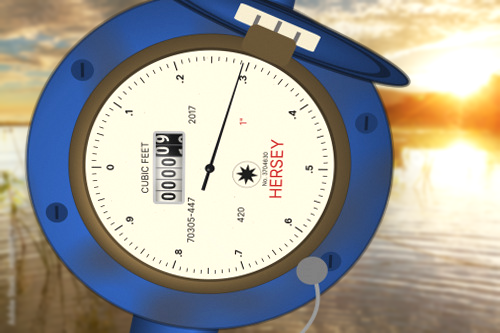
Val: 9.29 ft³
